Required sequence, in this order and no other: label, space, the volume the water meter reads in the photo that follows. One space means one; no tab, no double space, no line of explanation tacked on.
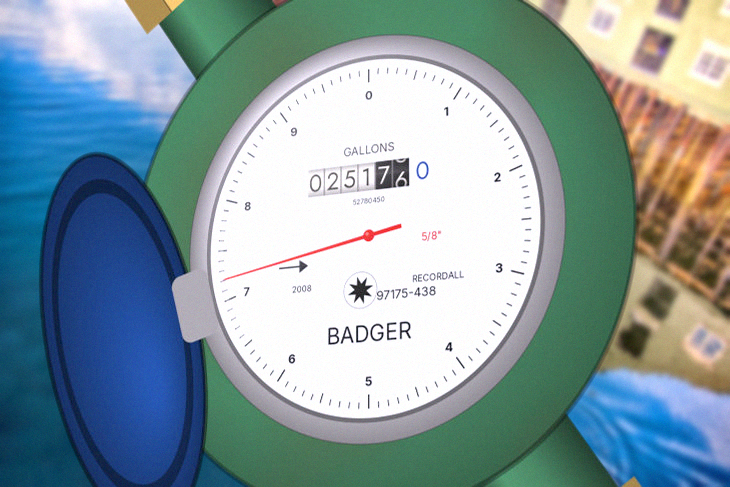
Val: 251757.2 gal
